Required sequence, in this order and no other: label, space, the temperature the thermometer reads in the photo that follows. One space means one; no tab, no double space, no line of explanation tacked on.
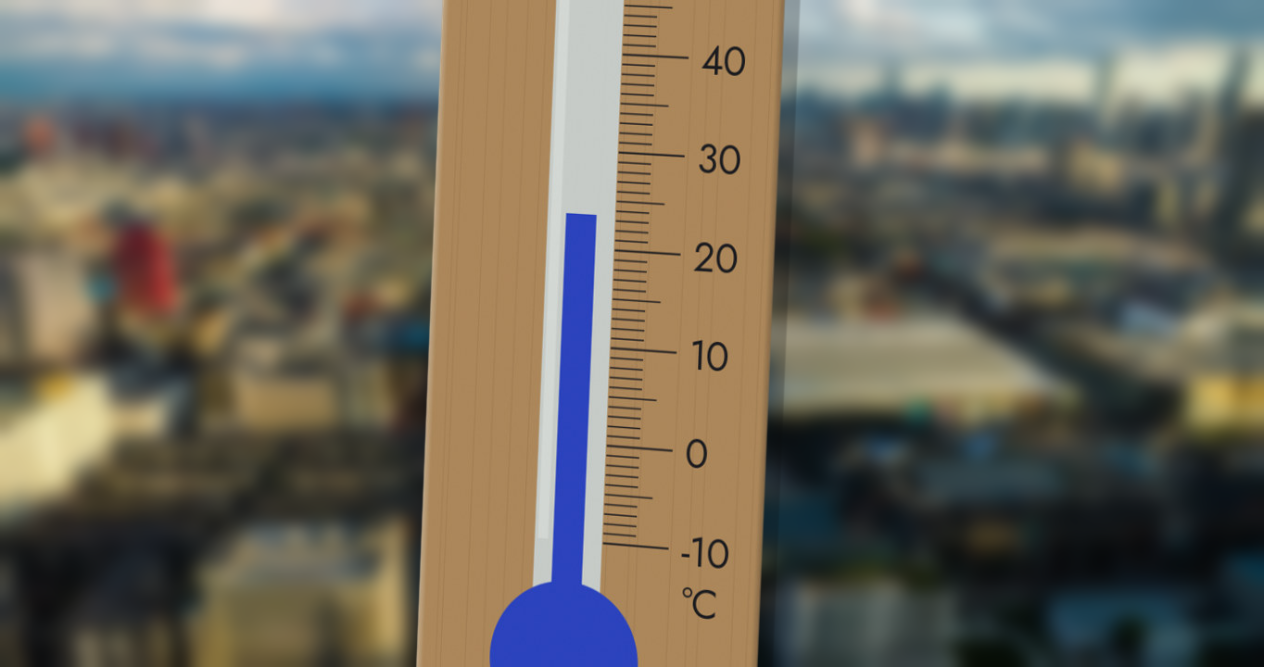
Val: 23.5 °C
